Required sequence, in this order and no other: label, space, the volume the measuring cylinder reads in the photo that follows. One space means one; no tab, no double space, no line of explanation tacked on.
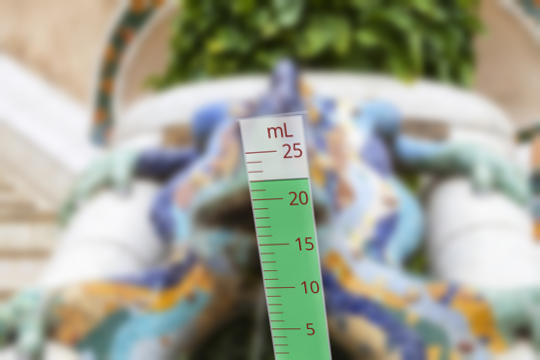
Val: 22 mL
